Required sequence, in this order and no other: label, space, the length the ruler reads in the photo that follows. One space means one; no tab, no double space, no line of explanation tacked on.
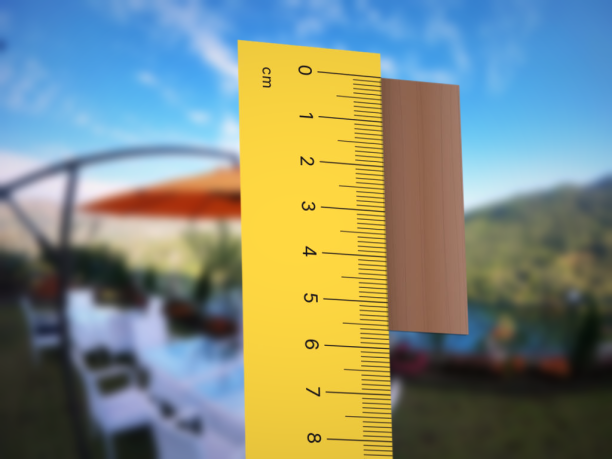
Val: 5.6 cm
